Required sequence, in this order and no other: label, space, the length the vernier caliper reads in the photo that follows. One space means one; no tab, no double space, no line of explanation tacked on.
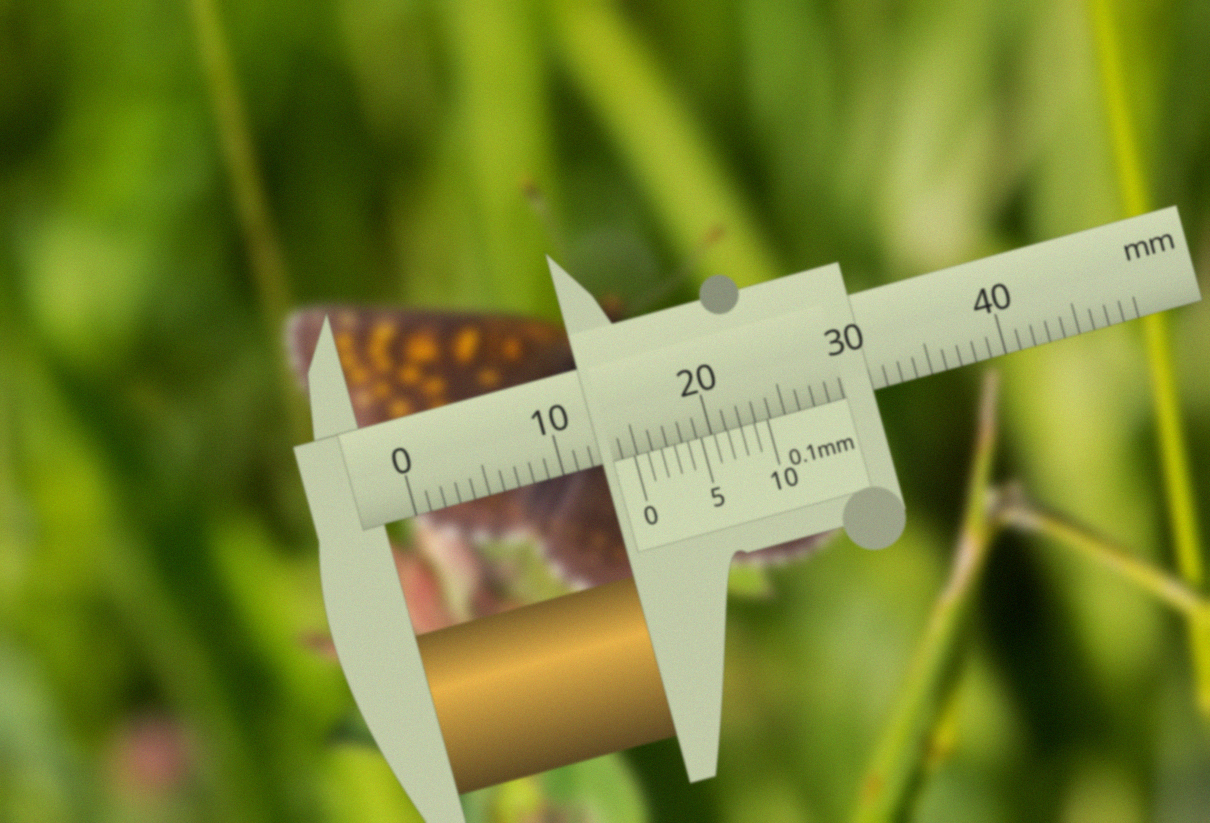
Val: 14.8 mm
